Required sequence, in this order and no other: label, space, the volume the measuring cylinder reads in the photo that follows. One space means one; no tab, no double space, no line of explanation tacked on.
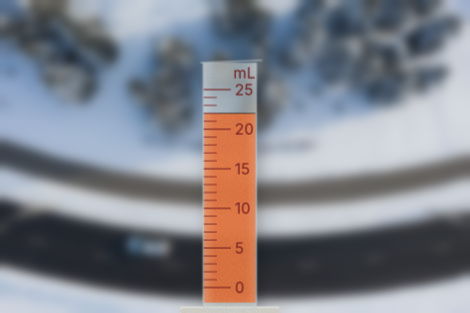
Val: 22 mL
